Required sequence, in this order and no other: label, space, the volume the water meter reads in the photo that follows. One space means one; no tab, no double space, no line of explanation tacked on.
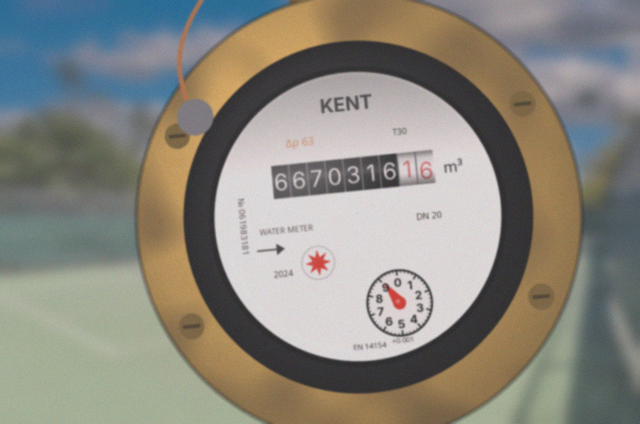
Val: 6670316.159 m³
